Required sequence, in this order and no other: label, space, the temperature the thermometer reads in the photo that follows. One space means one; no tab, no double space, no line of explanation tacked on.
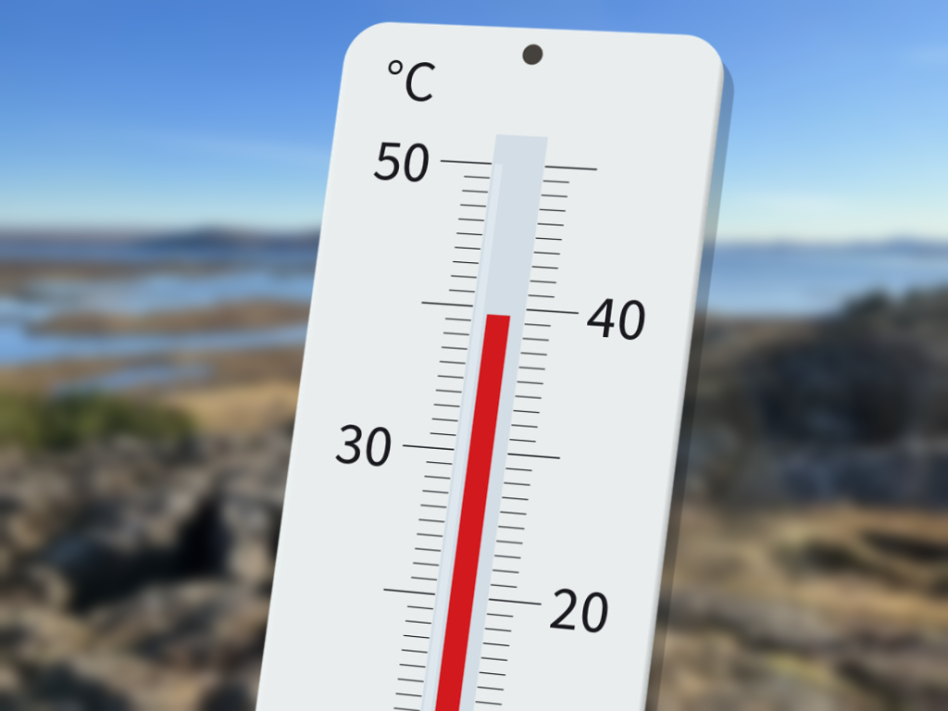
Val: 39.5 °C
